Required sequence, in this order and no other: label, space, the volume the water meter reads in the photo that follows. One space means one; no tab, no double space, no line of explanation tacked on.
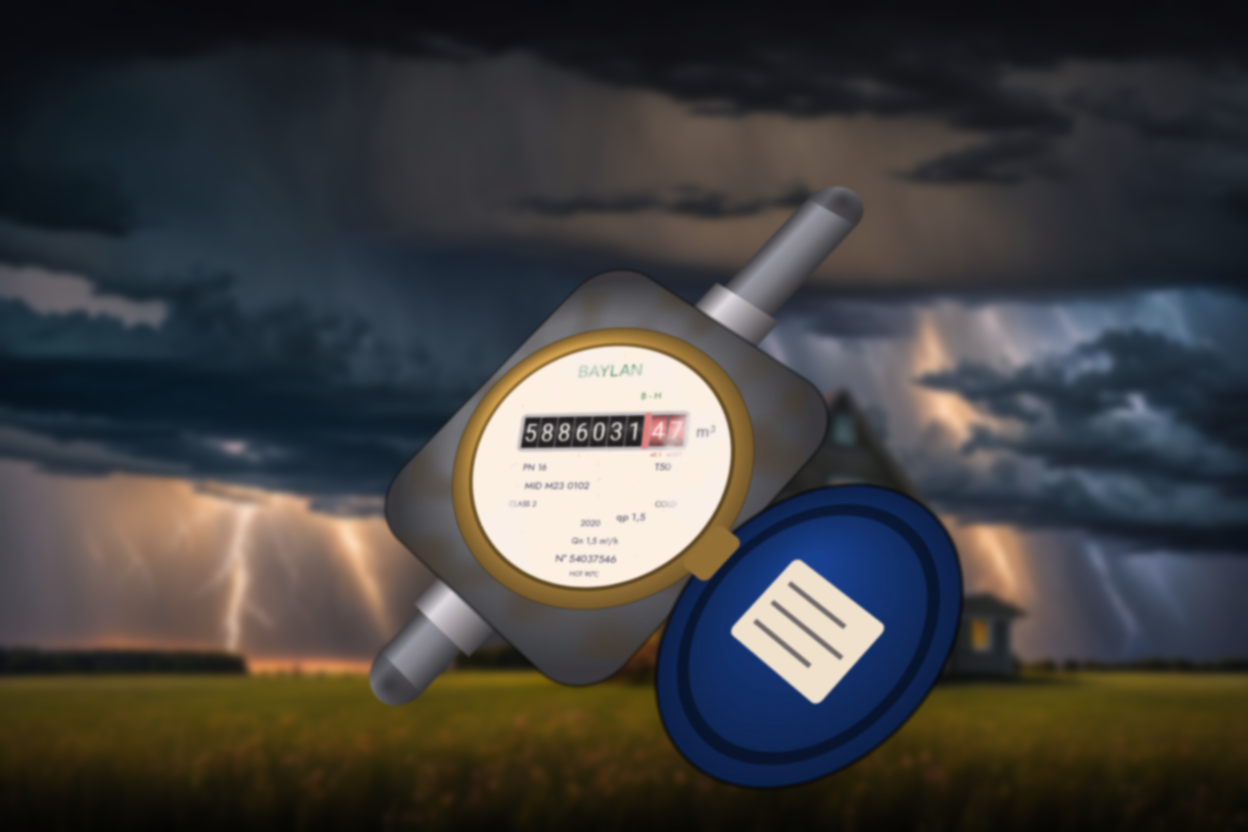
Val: 5886031.47 m³
